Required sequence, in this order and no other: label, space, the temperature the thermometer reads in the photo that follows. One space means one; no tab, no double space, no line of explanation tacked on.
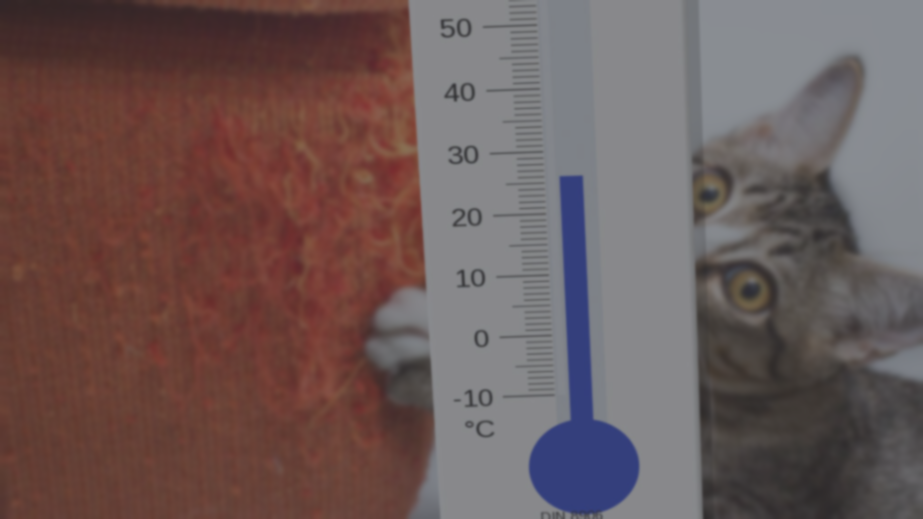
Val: 26 °C
